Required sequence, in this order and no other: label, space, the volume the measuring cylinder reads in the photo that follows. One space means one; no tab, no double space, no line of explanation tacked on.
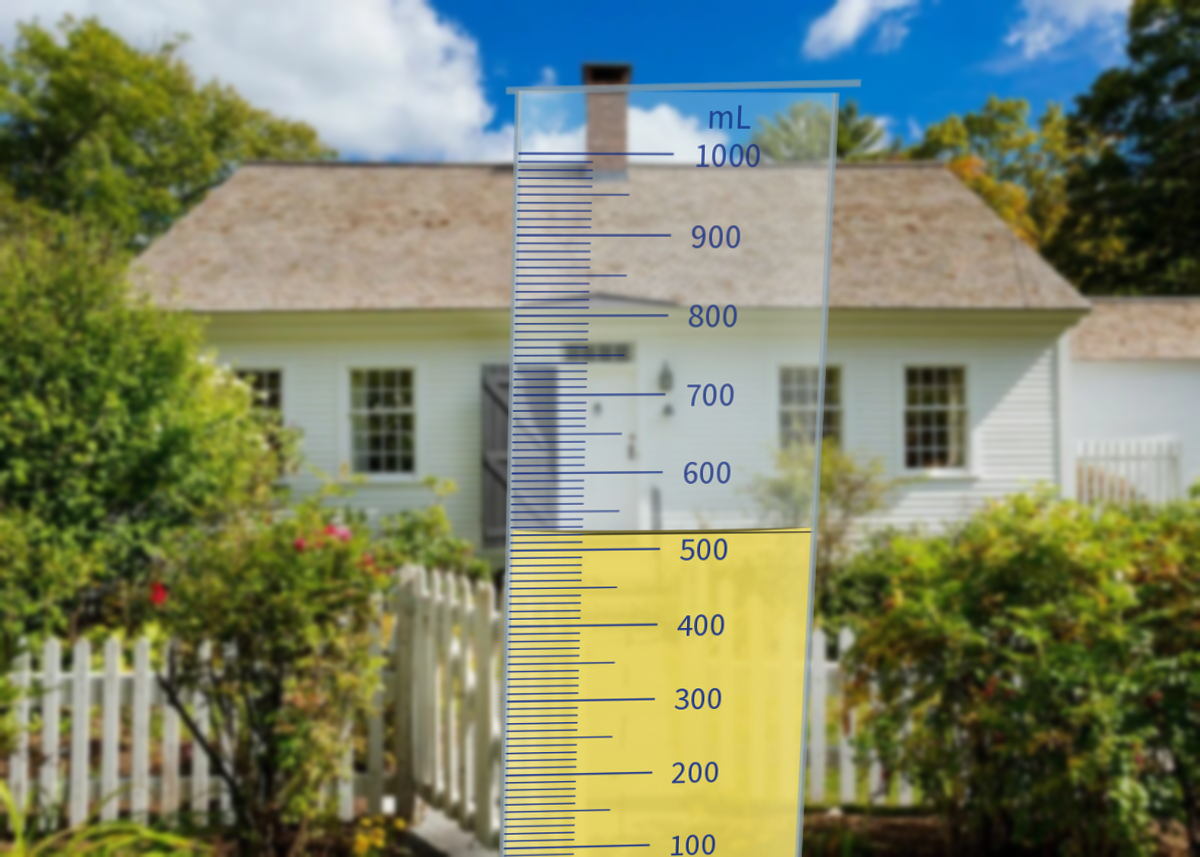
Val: 520 mL
